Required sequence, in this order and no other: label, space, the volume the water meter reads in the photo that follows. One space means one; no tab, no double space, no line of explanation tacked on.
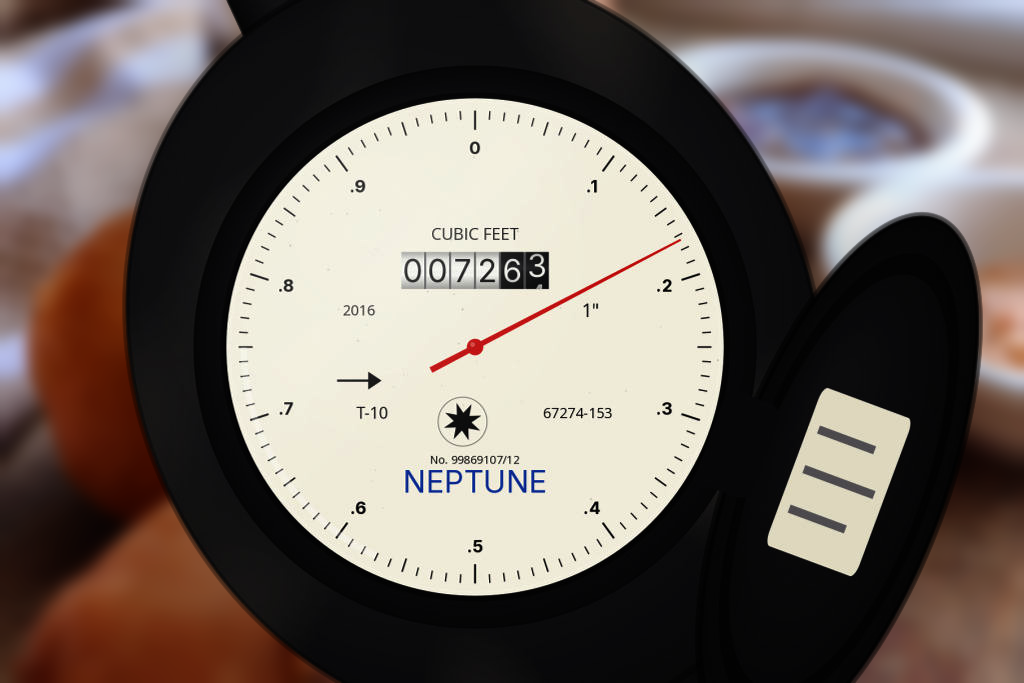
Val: 7263.17 ft³
